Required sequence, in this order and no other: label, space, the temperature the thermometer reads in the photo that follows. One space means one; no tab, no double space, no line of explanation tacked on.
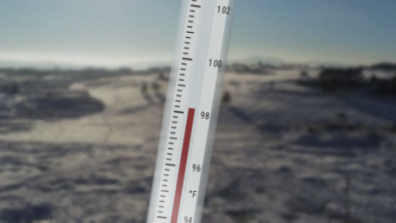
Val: 98.2 °F
